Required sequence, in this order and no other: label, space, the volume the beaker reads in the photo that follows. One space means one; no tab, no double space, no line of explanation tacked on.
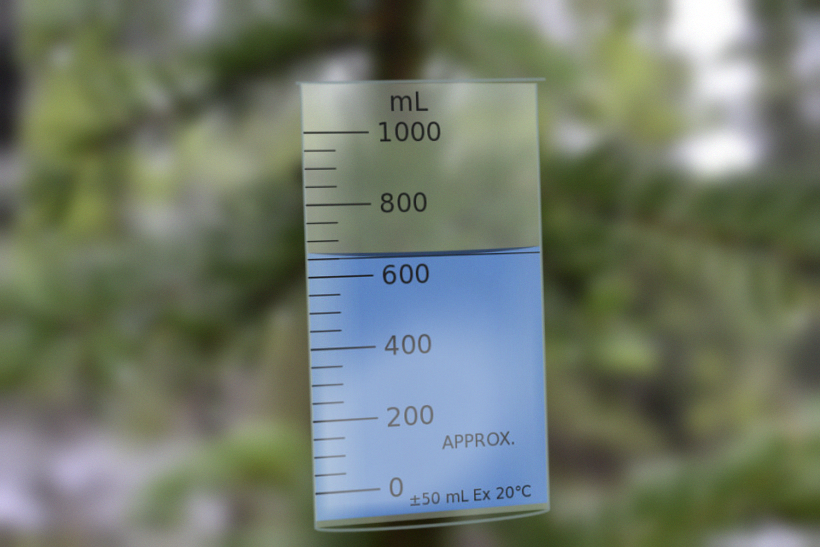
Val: 650 mL
